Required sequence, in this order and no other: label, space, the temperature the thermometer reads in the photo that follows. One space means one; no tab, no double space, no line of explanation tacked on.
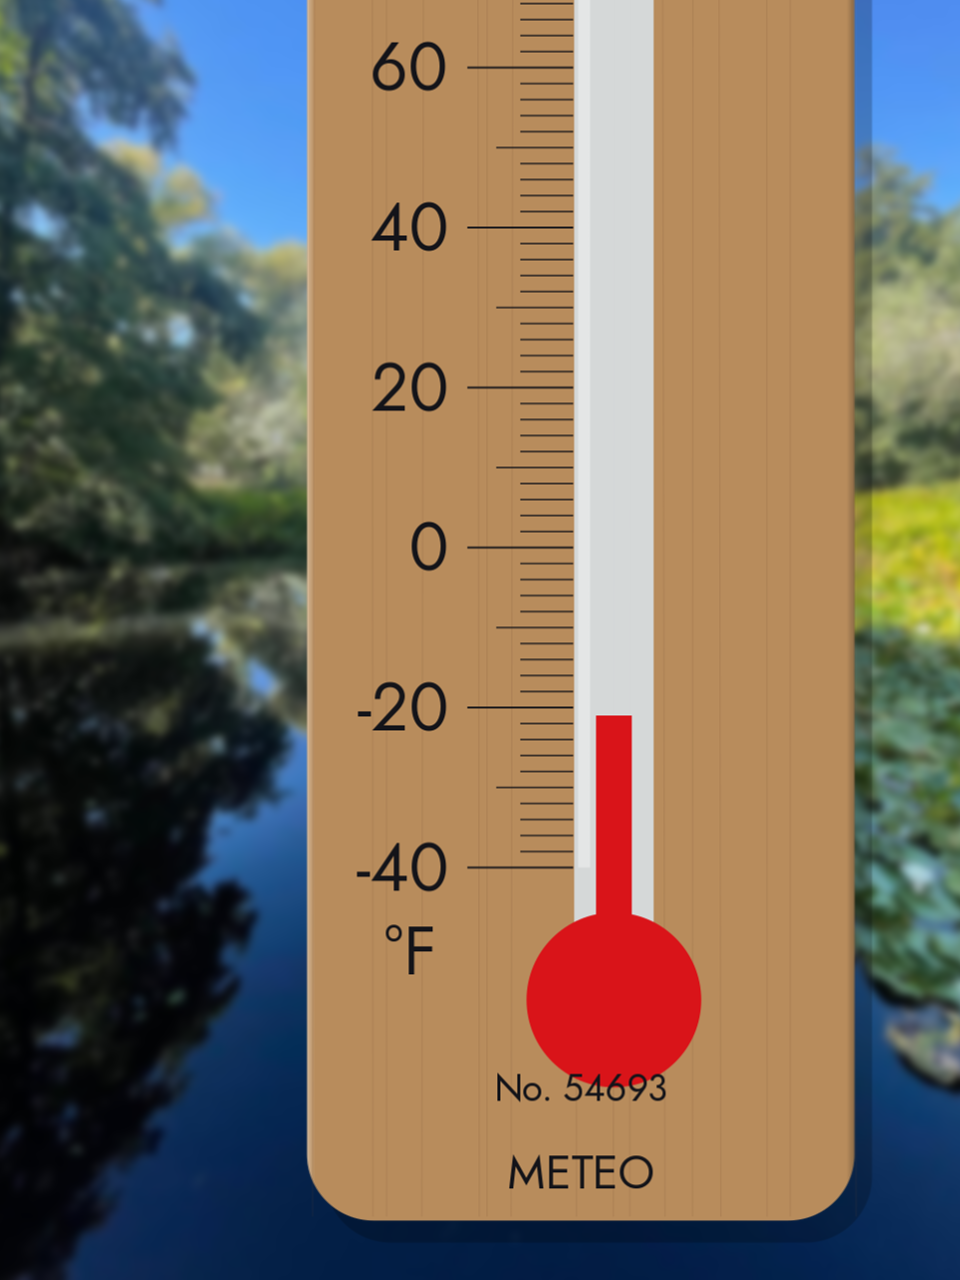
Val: -21 °F
